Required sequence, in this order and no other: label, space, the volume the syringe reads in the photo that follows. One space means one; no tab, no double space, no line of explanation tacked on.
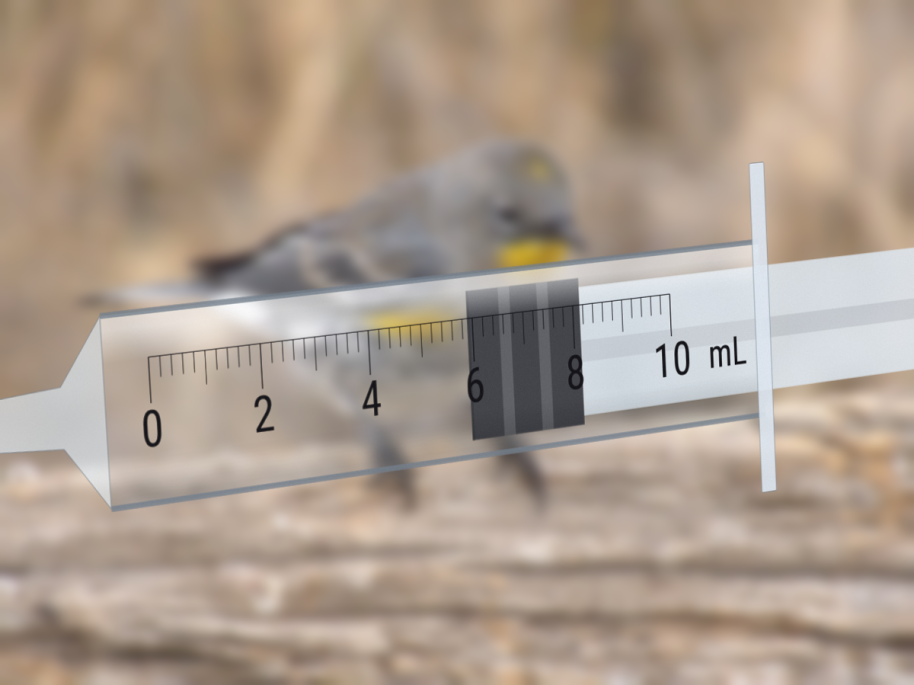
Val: 5.9 mL
